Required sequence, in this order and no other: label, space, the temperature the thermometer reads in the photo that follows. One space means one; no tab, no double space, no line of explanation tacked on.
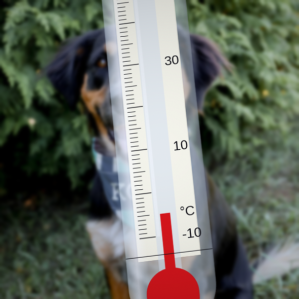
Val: -5 °C
